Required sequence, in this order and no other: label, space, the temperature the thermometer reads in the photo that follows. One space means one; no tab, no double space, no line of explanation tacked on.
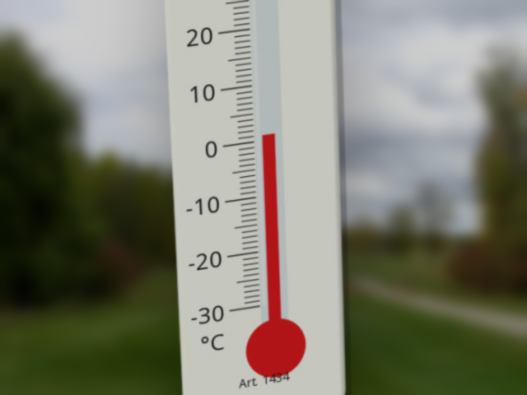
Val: 1 °C
